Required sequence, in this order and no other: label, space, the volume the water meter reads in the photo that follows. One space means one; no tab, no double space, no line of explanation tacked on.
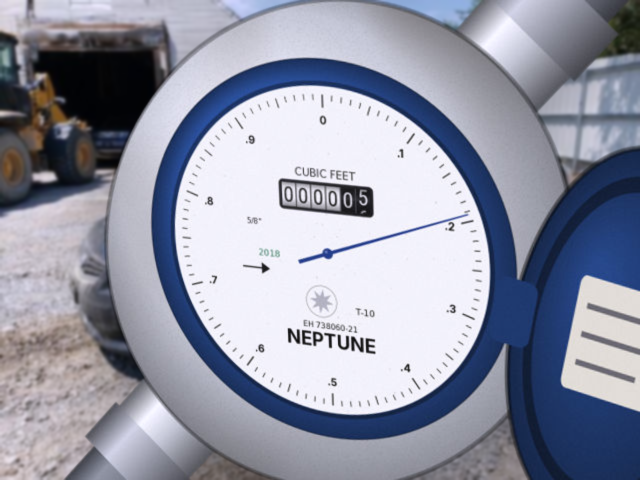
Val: 5.19 ft³
